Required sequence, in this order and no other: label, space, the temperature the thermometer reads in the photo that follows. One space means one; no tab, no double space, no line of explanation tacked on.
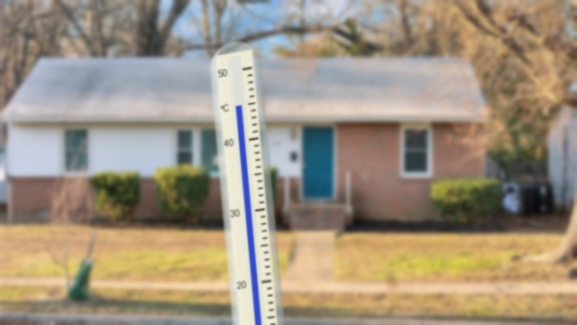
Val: 45 °C
